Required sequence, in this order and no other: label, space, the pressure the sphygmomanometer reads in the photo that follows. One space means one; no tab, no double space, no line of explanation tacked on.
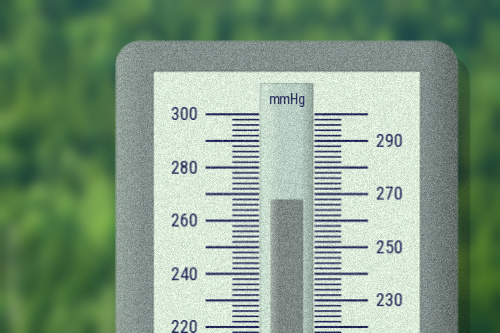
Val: 268 mmHg
